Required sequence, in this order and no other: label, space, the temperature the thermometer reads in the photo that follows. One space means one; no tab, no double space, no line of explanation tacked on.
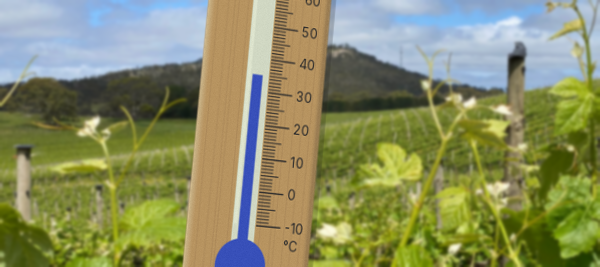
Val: 35 °C
